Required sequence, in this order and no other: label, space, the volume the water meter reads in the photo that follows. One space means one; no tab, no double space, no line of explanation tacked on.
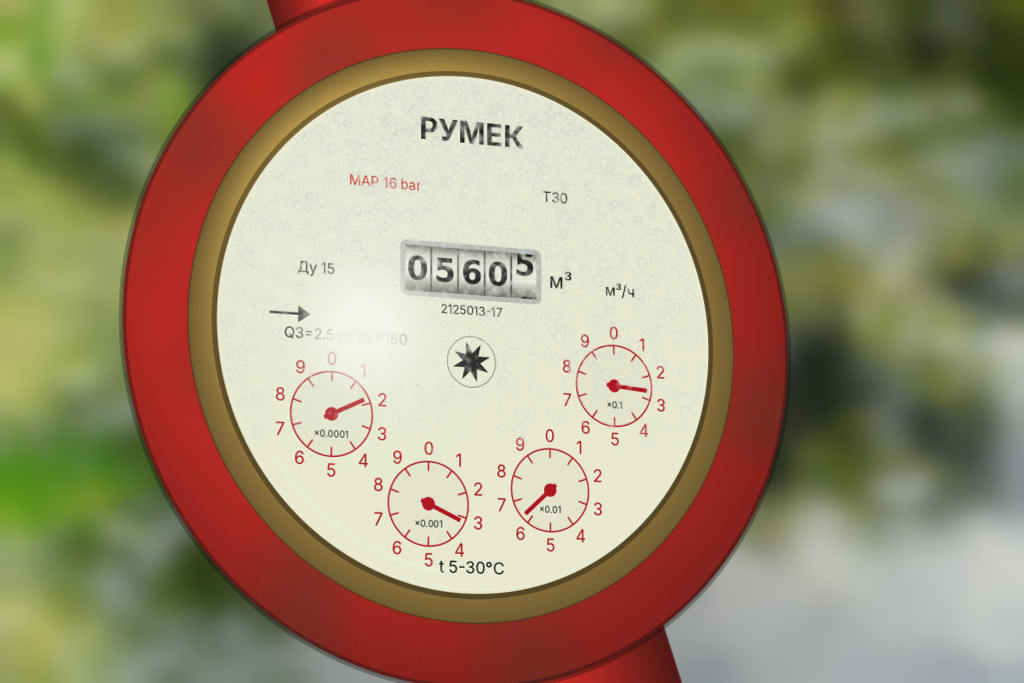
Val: 5605.2631 m³
